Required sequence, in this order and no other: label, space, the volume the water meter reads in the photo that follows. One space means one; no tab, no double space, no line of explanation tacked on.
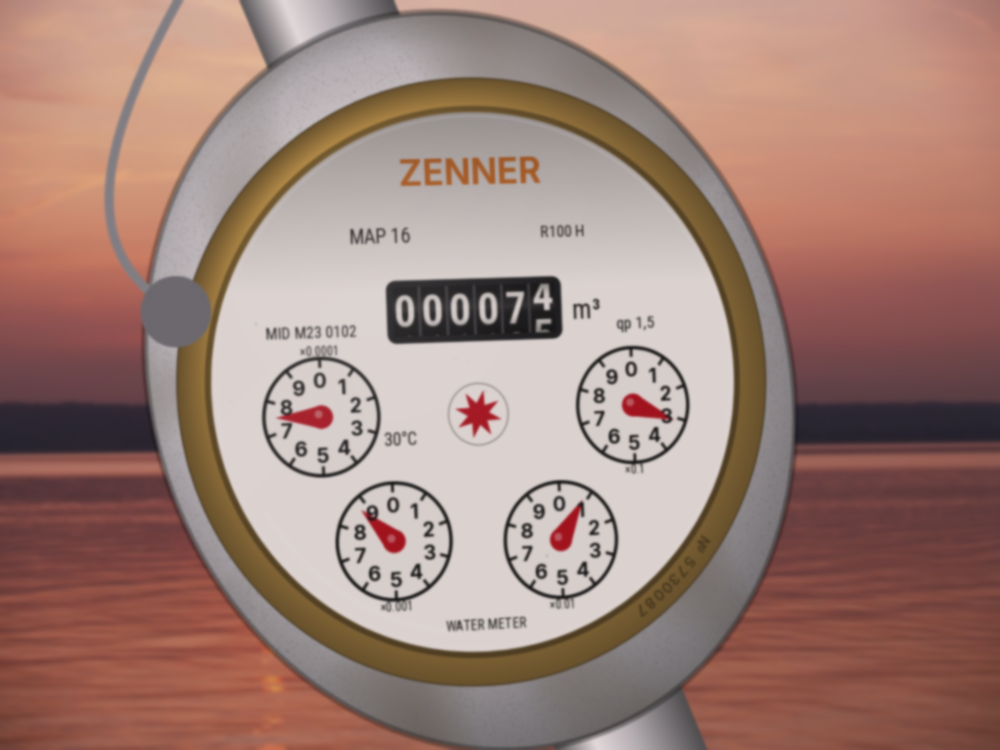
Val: 74.3087 m³
